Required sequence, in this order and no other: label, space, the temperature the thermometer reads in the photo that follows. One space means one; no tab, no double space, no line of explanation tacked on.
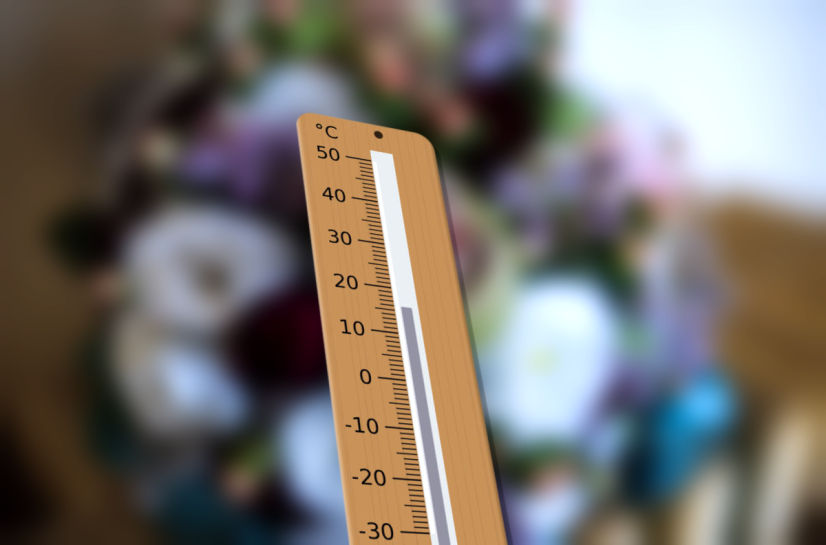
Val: 16 °C
